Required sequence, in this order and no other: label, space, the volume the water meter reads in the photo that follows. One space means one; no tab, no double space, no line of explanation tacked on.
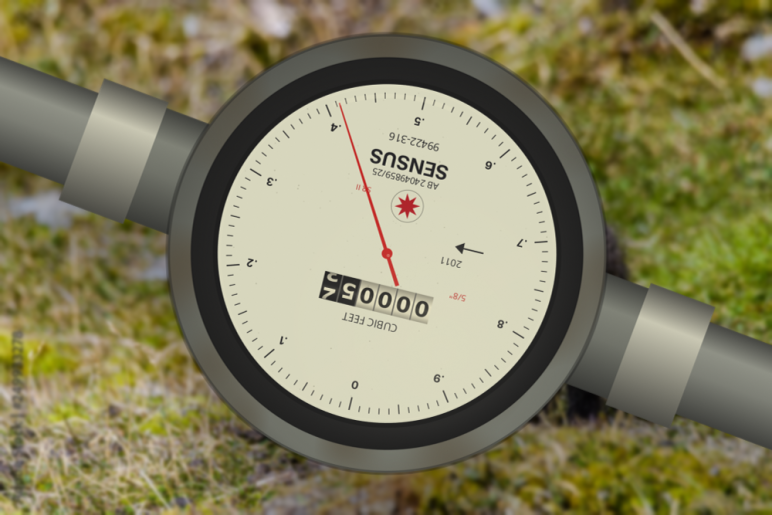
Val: 52.41 ft³
